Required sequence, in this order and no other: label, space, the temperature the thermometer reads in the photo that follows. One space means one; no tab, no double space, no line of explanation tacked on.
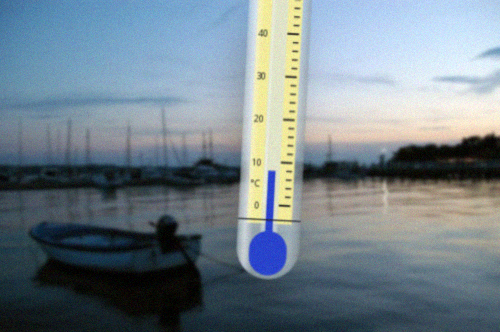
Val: 8 °C
